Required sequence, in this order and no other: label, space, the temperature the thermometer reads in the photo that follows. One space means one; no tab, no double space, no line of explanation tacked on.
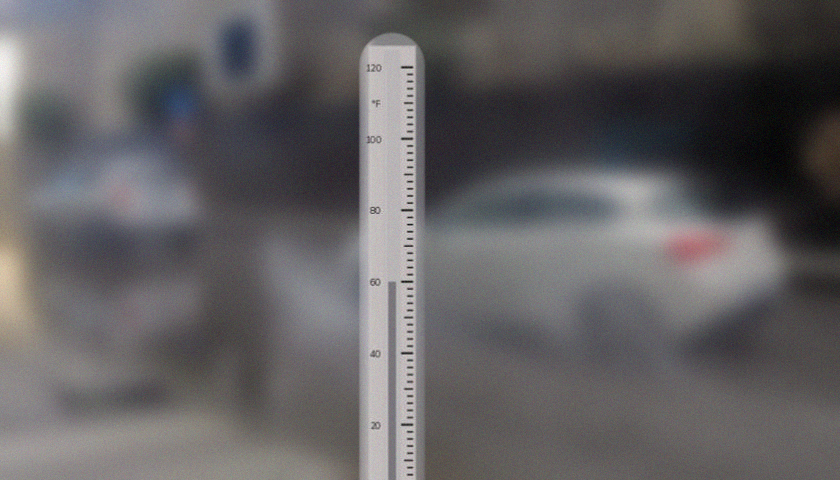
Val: 60 °F
